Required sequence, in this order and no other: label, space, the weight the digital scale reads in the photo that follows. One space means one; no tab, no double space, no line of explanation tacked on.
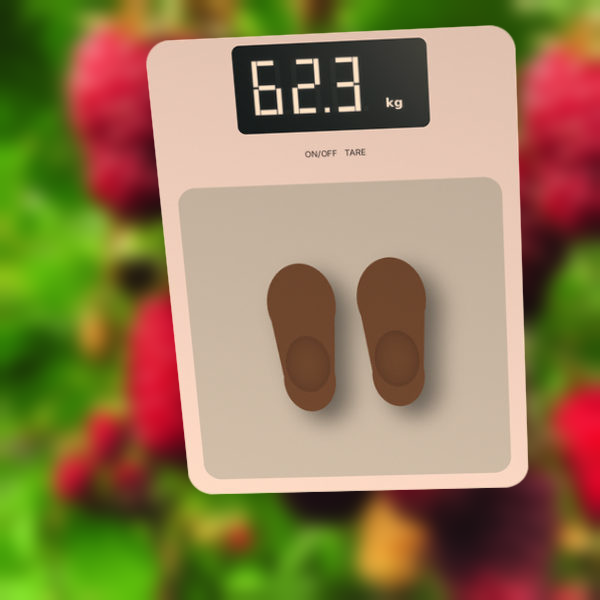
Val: 62.3 kg
